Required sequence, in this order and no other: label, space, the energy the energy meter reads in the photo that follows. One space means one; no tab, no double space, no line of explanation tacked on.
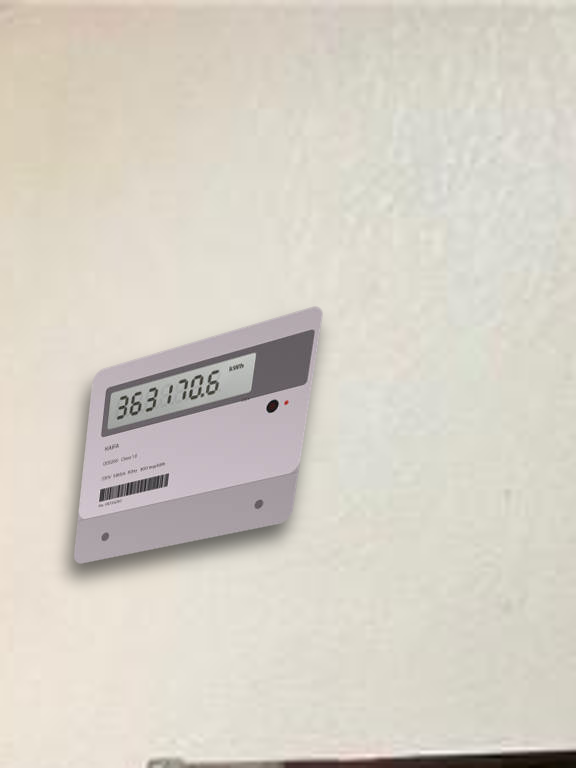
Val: 363170.6 kWh
